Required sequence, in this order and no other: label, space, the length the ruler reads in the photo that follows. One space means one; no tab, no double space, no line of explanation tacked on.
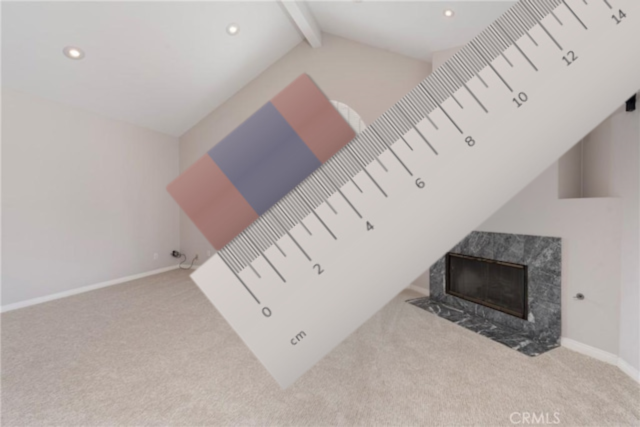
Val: 5.5 cm
